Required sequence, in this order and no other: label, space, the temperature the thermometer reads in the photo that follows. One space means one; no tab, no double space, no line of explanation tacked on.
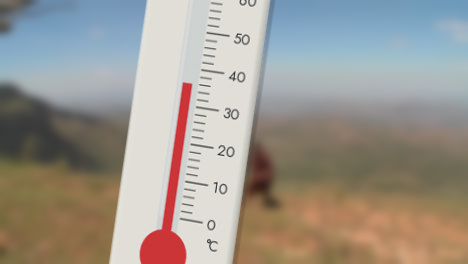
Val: 36 °C
